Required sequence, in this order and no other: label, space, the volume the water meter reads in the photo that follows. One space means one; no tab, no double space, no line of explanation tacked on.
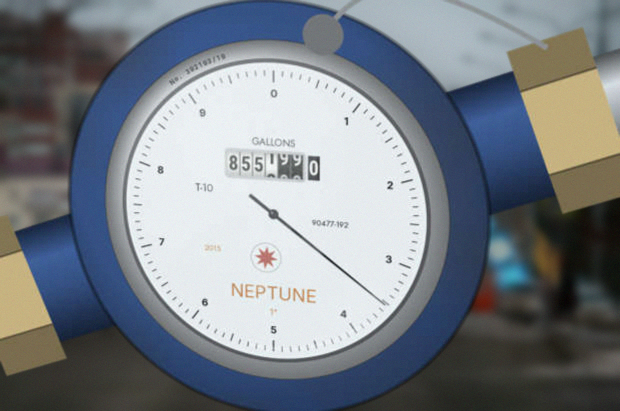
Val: 8551993.5 gal
